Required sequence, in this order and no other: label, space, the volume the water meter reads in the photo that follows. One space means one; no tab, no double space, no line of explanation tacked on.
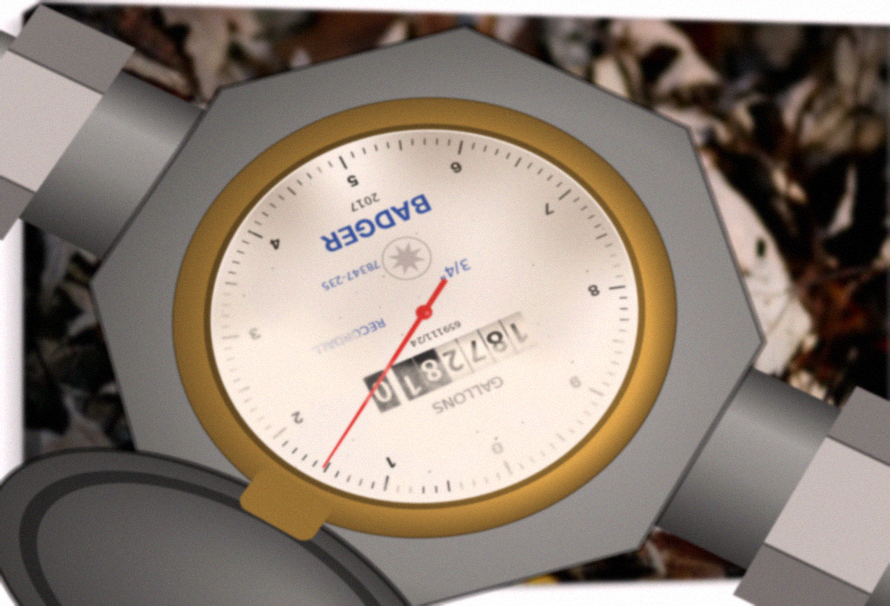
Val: 1872811.5 gal
